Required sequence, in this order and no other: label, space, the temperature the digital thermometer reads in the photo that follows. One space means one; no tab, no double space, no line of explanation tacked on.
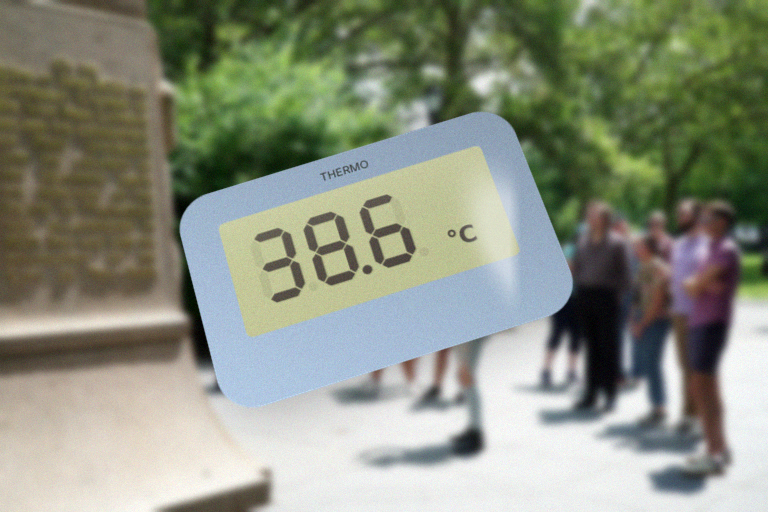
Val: 38.6 °C
